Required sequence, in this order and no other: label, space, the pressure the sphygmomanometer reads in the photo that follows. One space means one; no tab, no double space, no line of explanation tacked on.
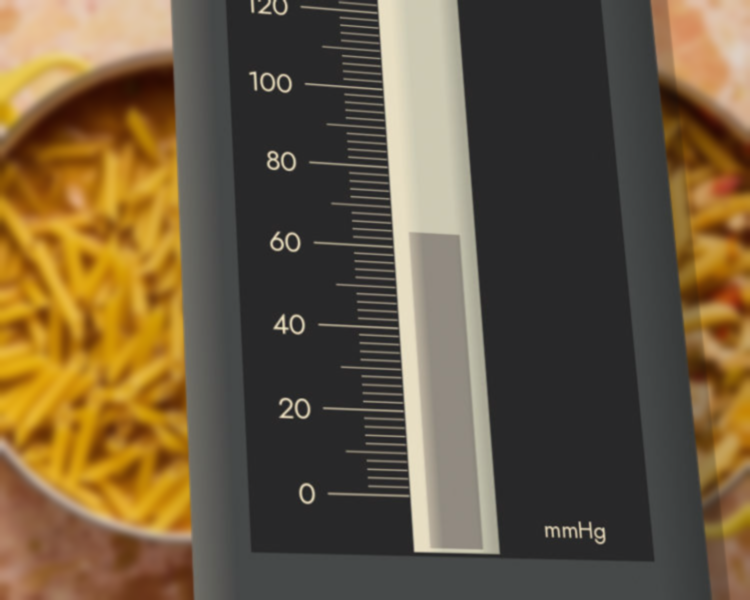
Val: 64 mmHg
